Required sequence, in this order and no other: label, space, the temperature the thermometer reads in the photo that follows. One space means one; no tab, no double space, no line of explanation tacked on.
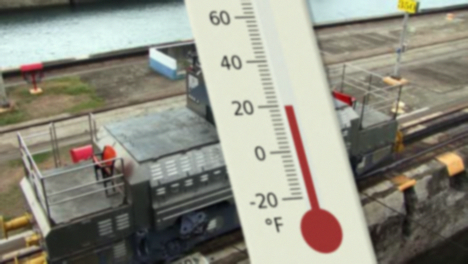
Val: 20 °F
